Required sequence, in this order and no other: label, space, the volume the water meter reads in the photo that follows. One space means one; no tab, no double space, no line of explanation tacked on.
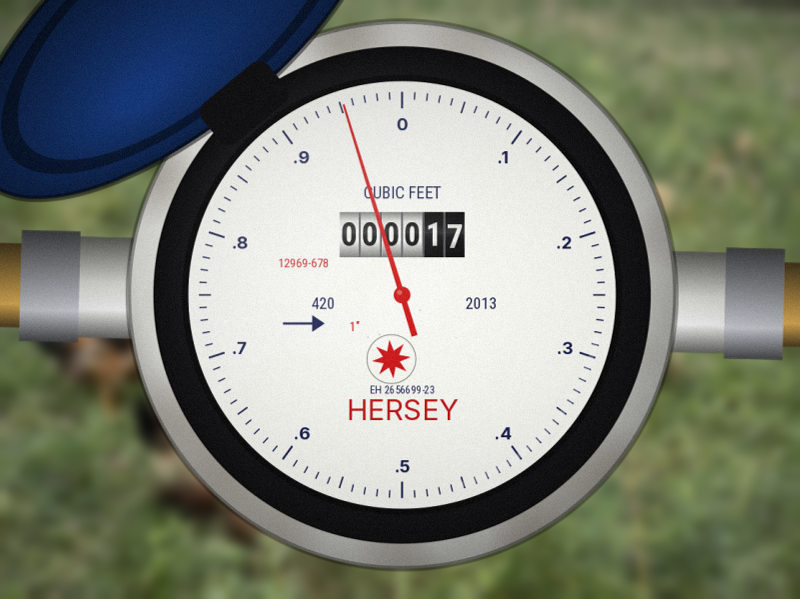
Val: 16.95 ft³
